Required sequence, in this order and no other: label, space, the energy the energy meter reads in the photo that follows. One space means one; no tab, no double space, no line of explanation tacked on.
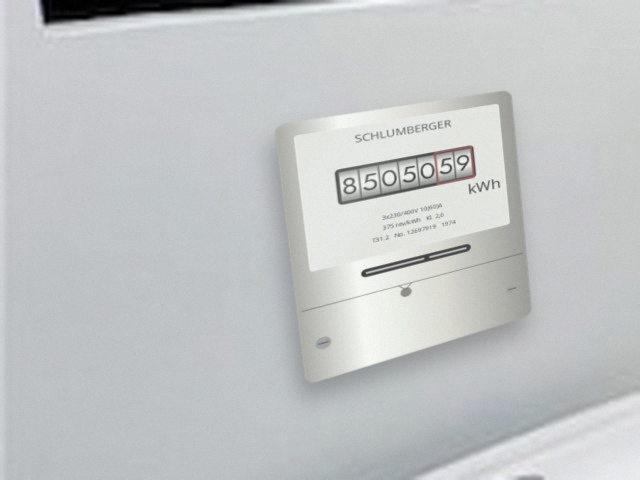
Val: 85050.59 kWh
